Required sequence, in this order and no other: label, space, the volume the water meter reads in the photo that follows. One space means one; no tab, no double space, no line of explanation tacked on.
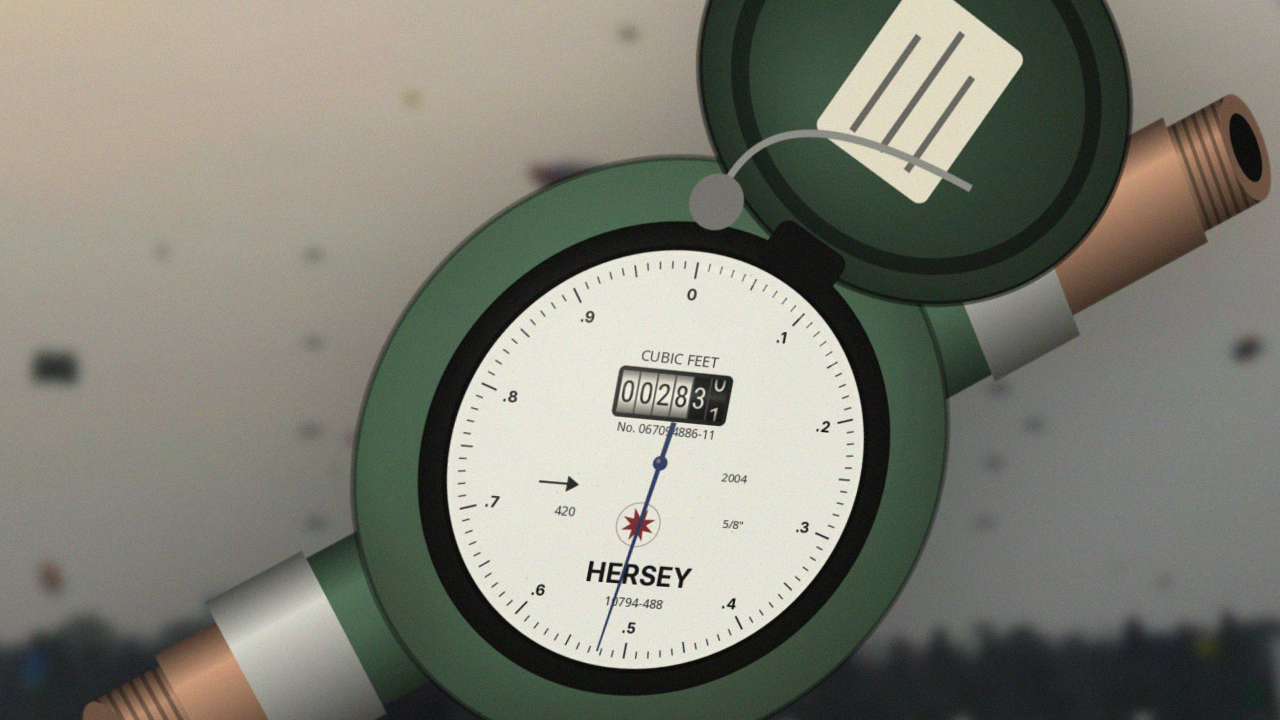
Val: 2830.52 ft³
